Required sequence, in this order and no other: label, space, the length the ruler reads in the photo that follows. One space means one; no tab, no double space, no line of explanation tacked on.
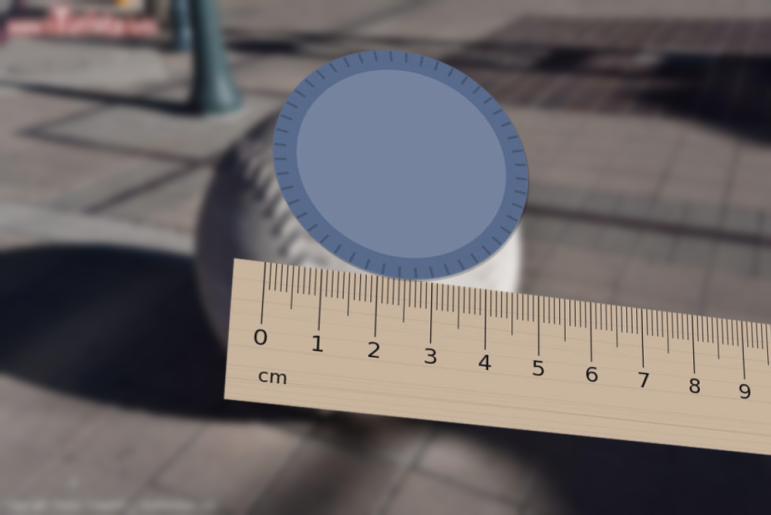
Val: 4.8 cm
